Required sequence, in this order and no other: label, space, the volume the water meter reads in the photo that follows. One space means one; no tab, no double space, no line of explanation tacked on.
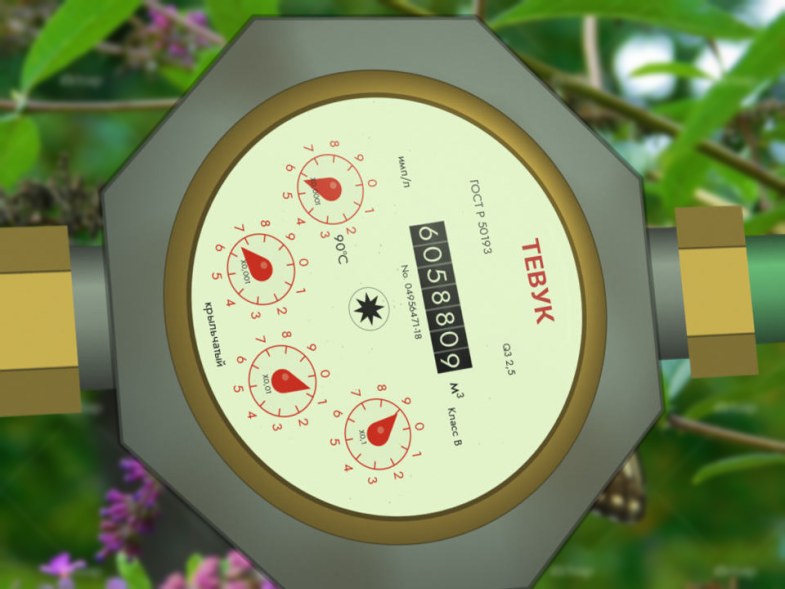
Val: 6058808.9065 m³
